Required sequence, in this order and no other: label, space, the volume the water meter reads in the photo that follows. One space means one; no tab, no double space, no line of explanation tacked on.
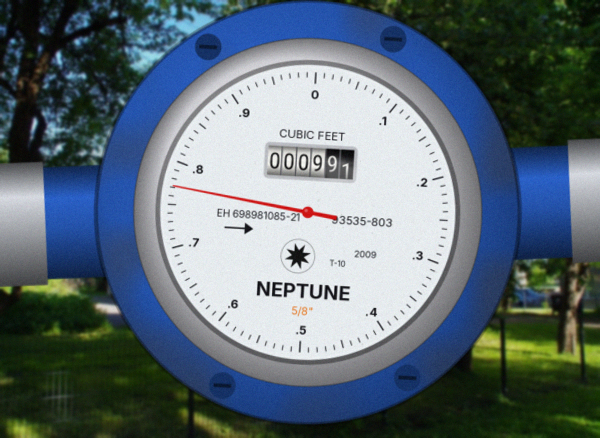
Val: 990.77 ft³
